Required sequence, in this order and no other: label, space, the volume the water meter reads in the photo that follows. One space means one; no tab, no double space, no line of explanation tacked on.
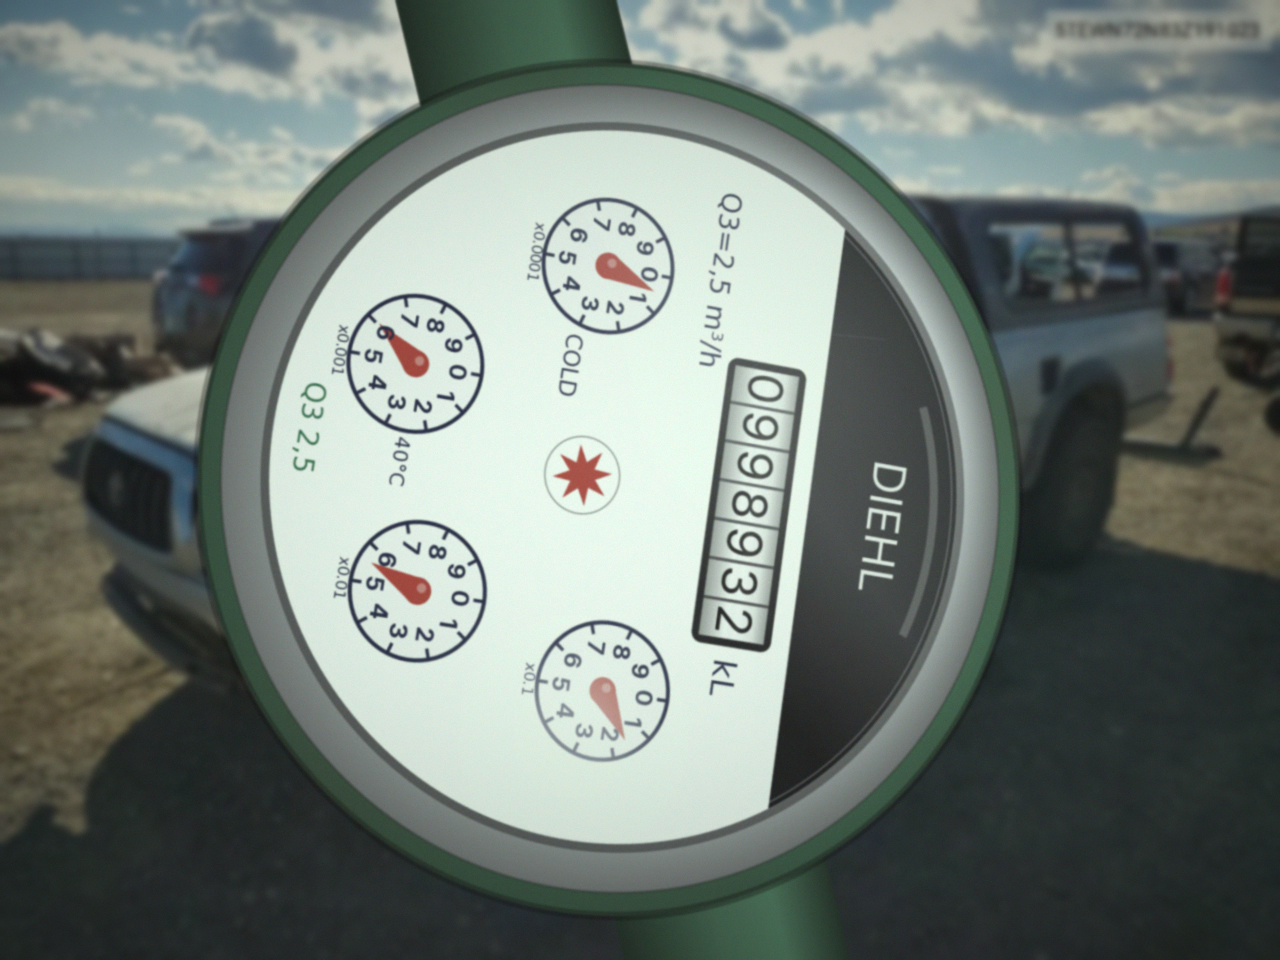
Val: 998932.1560 kL
